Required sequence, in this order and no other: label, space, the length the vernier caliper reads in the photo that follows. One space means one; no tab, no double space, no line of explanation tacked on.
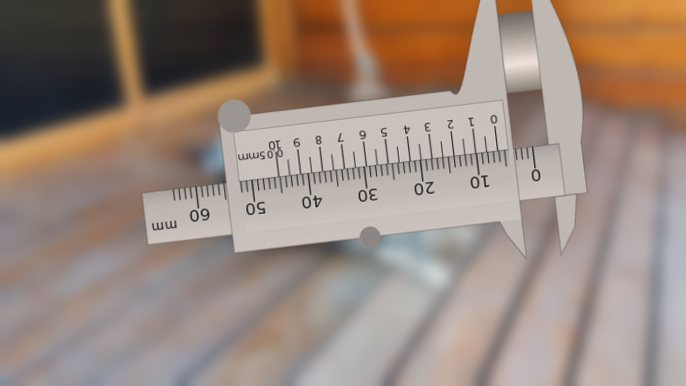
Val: 6.2 mm
